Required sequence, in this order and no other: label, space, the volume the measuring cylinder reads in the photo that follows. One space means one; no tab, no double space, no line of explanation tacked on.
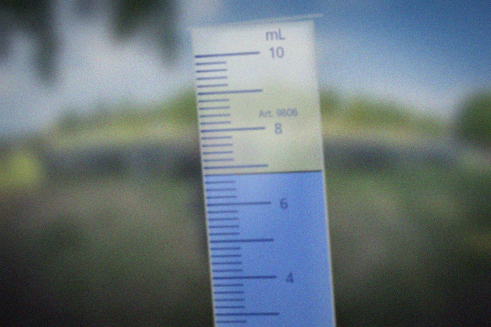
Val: 6.8 mL
